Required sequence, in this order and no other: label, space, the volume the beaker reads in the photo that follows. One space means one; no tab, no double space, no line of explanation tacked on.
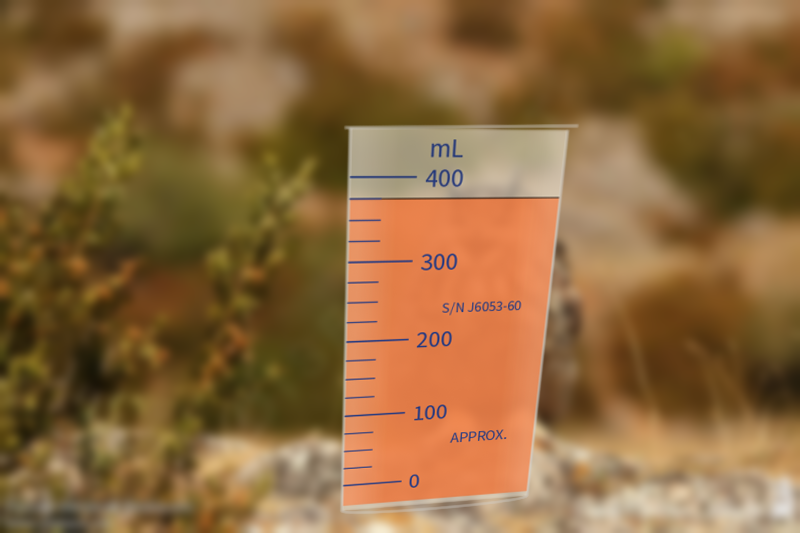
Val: 375 mL
